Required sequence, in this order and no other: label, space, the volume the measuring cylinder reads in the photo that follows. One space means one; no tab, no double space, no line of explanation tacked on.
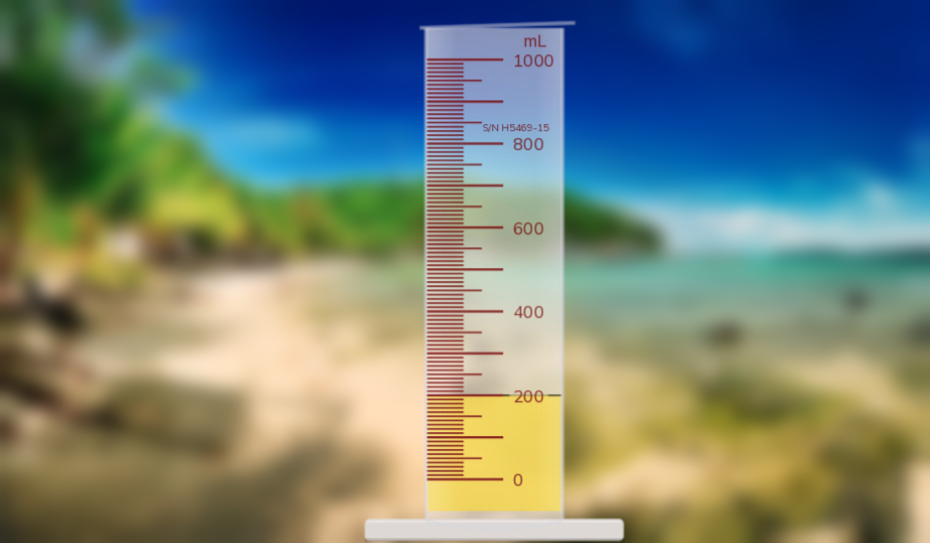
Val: 200 mL
